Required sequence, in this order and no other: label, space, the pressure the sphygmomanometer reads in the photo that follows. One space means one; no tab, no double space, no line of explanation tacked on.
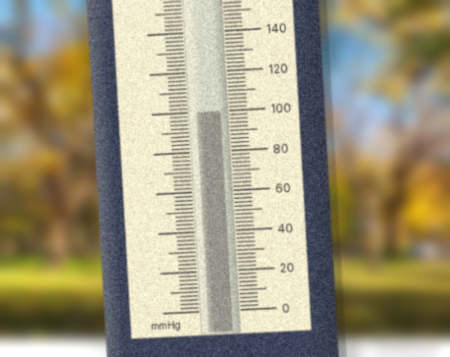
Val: 100 mmHg
